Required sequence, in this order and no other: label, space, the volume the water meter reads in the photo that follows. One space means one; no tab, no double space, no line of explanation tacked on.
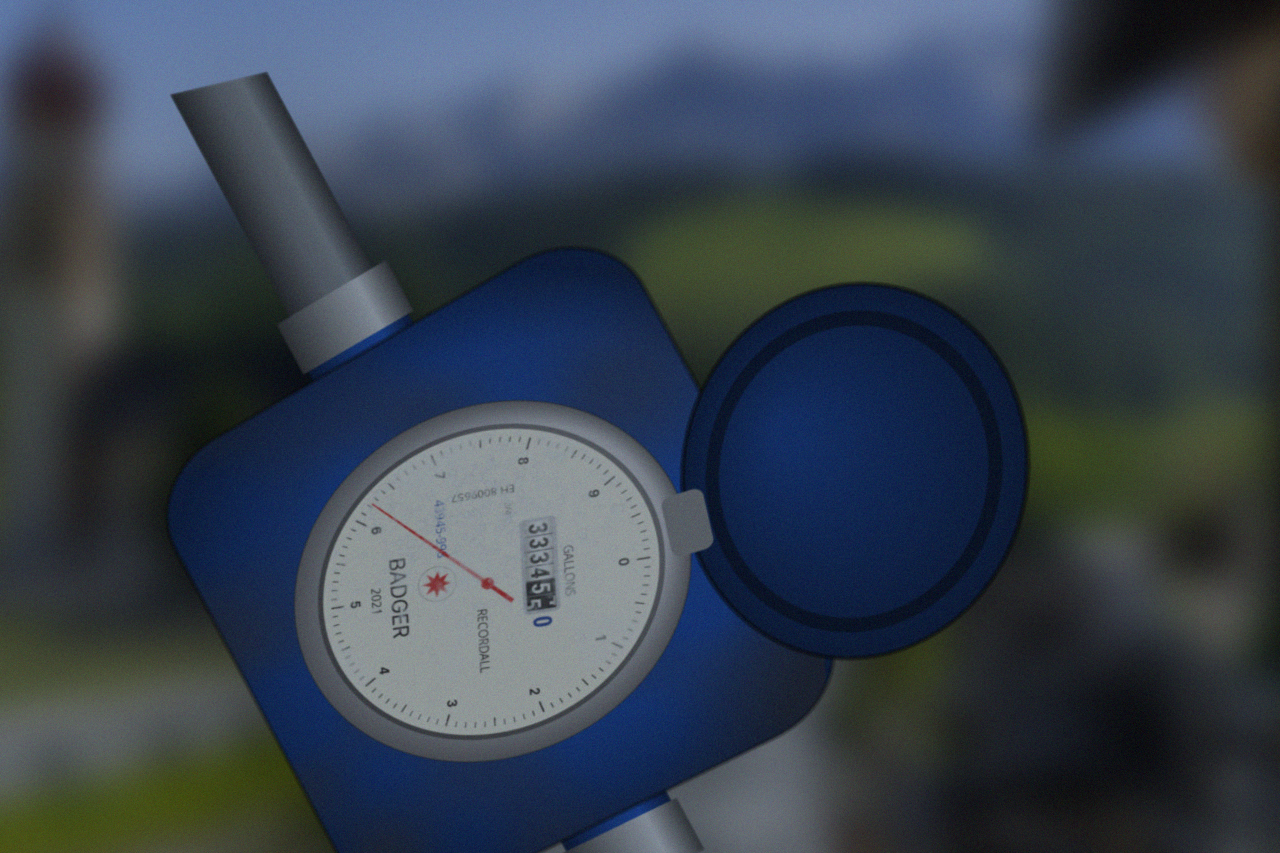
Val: 3334546.2 gal
